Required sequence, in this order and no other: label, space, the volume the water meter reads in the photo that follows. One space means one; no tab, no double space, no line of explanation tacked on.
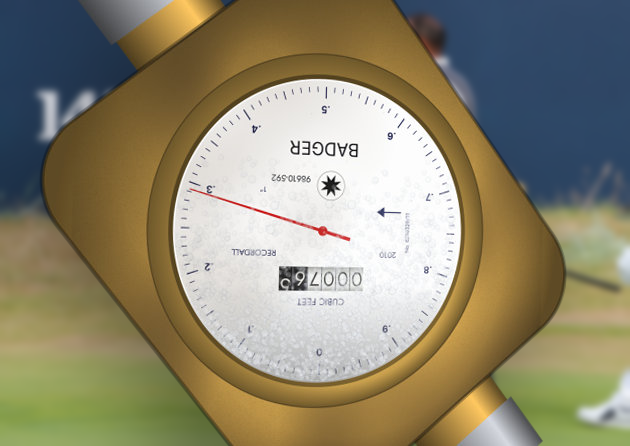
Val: 765.29 ft³
